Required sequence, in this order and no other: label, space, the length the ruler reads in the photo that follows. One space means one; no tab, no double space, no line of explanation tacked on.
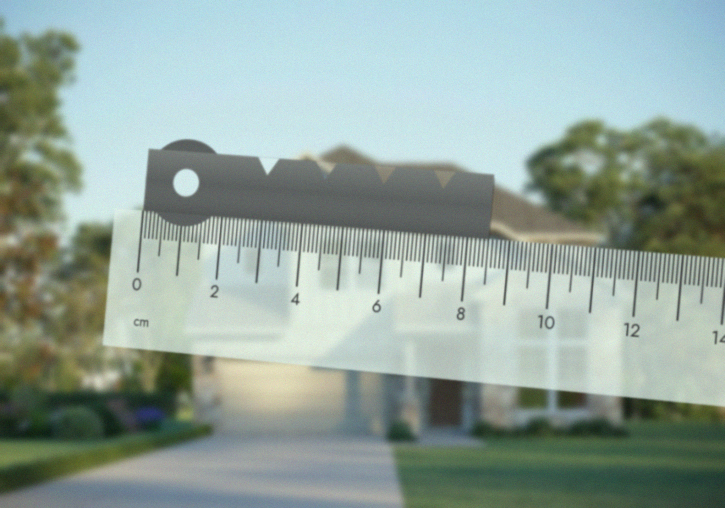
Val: 8.5 cm
